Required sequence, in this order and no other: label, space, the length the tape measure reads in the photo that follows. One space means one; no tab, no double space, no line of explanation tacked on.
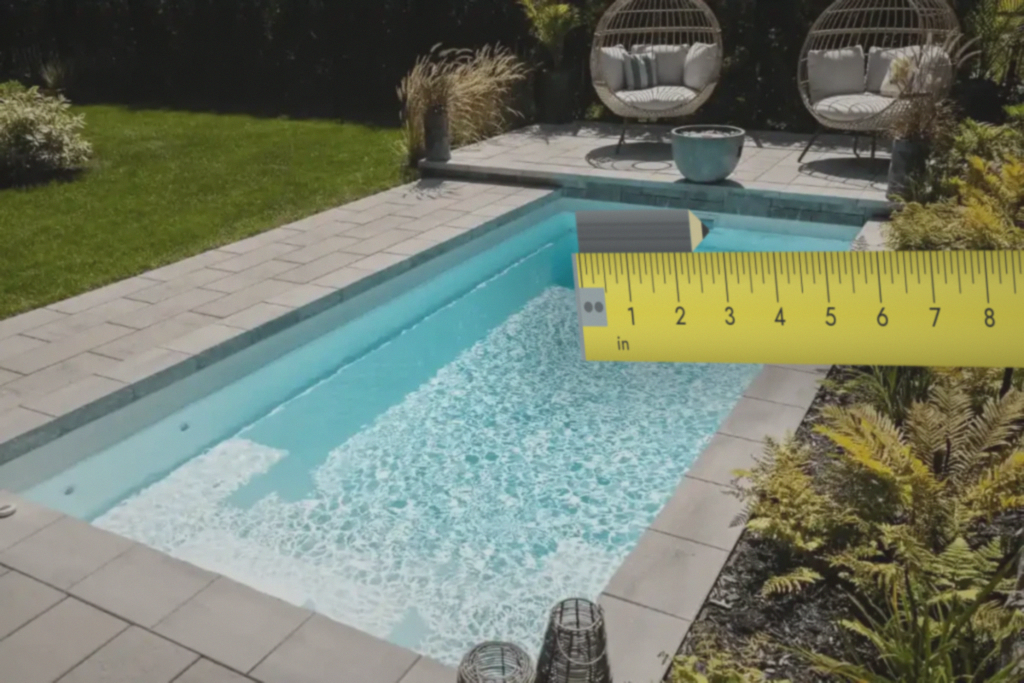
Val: 2.75 in
